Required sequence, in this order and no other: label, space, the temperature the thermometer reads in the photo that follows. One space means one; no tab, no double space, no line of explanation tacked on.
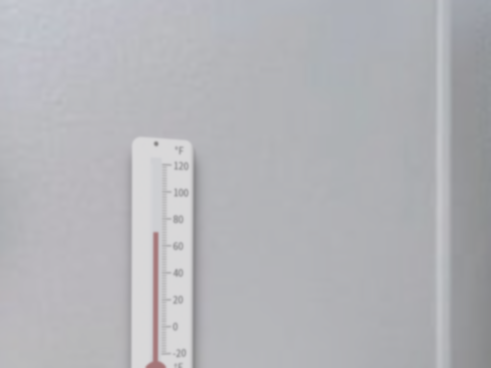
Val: 70 °F
